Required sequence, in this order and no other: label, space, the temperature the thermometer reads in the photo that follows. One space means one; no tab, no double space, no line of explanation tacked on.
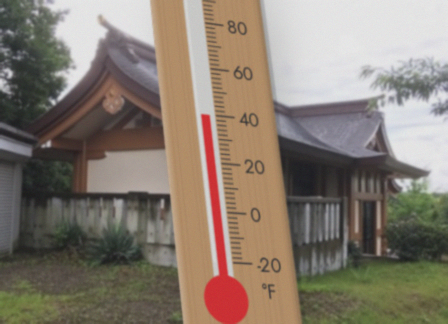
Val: 40 °F
